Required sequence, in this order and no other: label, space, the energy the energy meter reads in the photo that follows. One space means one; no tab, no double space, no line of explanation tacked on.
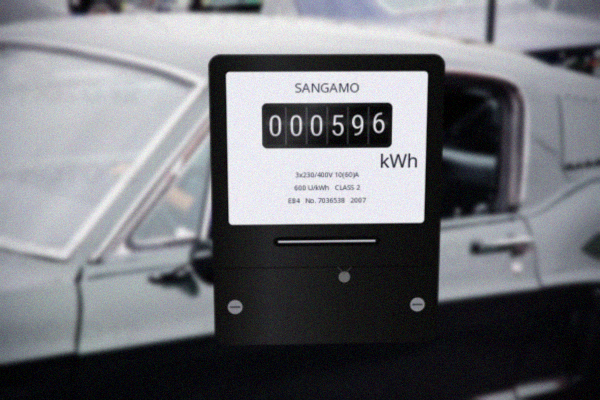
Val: 596 kWh
